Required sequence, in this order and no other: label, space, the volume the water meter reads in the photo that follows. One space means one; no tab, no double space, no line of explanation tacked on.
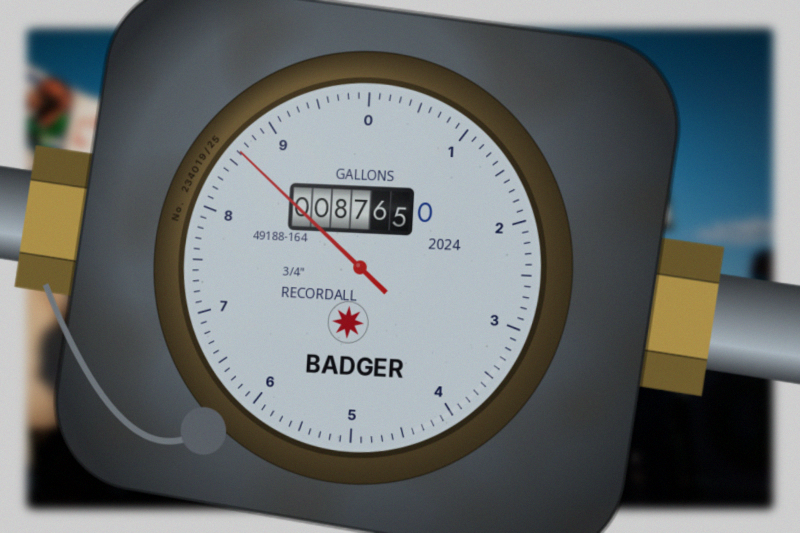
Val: 87648.6 gal
